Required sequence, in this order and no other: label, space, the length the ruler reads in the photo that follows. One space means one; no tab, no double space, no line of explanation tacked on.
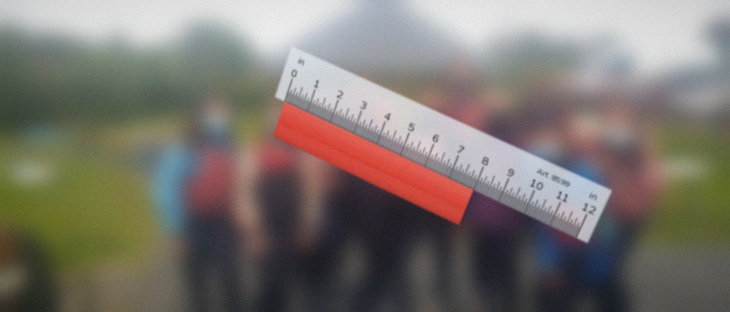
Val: 8 in
